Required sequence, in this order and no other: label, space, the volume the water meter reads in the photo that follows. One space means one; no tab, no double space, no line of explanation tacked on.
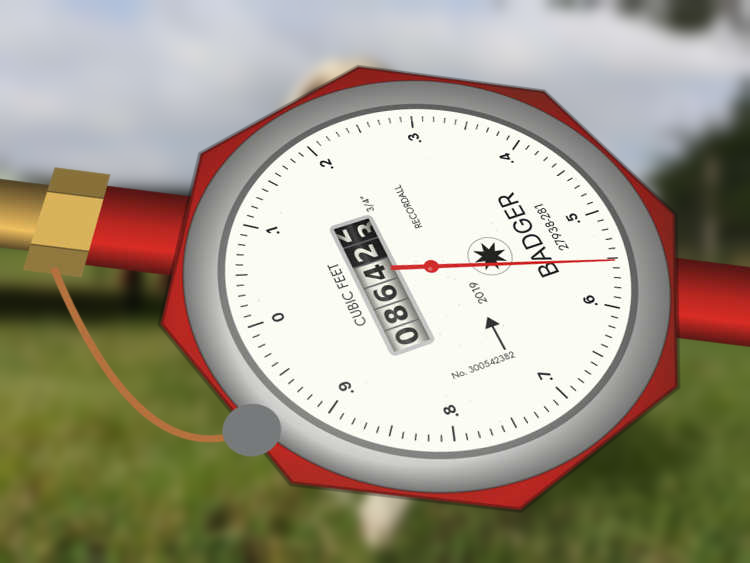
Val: 86422.55 ft³
